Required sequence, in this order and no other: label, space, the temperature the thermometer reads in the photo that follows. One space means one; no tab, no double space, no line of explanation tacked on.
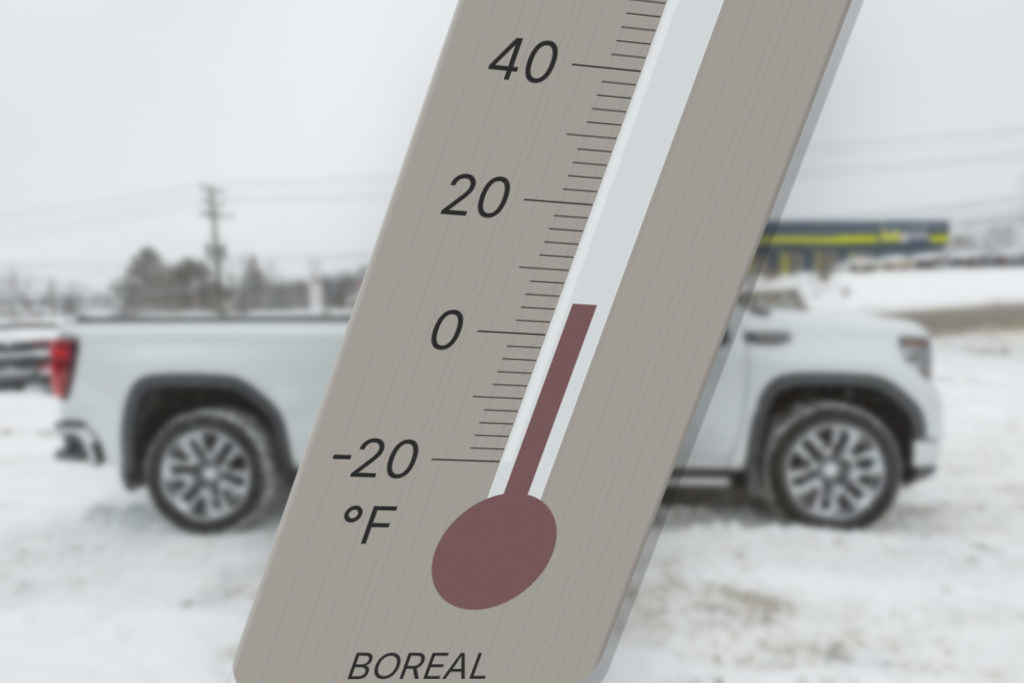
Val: 5 °F
